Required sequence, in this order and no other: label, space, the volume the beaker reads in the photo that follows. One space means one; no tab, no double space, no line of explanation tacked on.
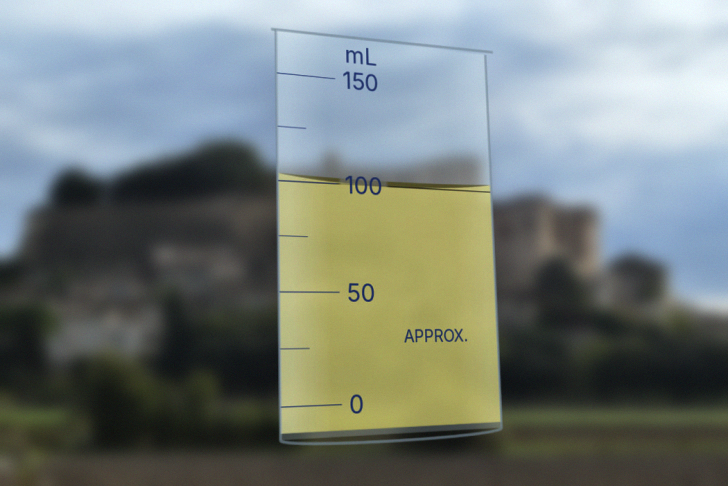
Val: 100 mL
